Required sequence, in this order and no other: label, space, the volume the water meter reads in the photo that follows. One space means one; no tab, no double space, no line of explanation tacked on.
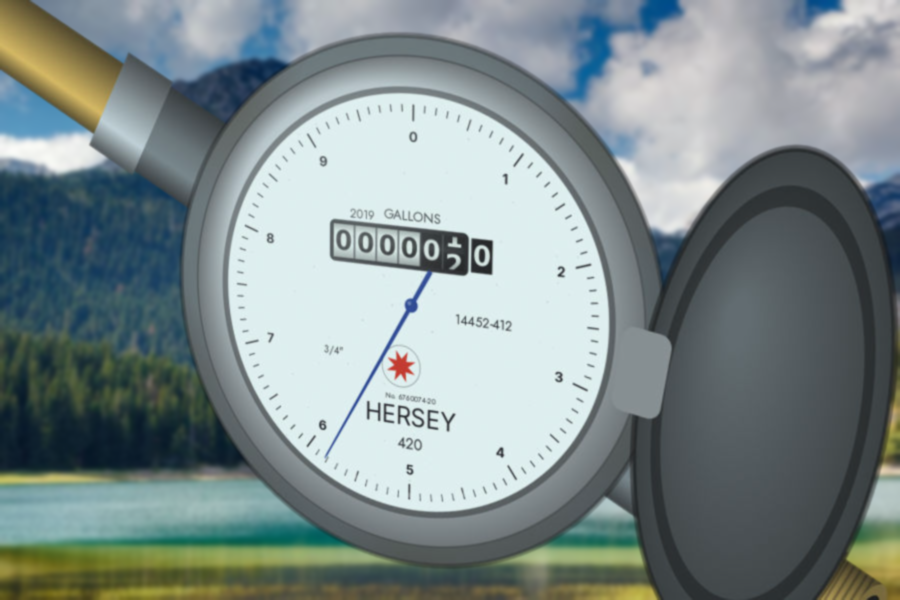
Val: 15.8 gal
